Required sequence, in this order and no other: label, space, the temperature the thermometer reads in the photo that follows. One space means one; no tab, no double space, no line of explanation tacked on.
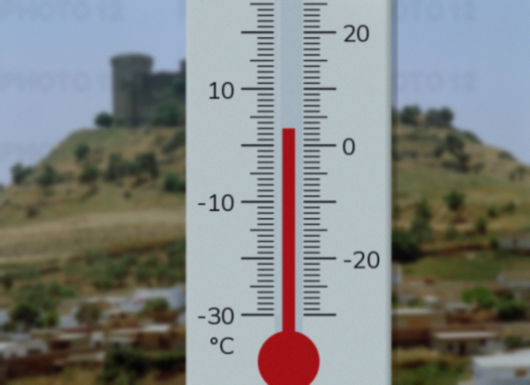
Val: 3 °C
